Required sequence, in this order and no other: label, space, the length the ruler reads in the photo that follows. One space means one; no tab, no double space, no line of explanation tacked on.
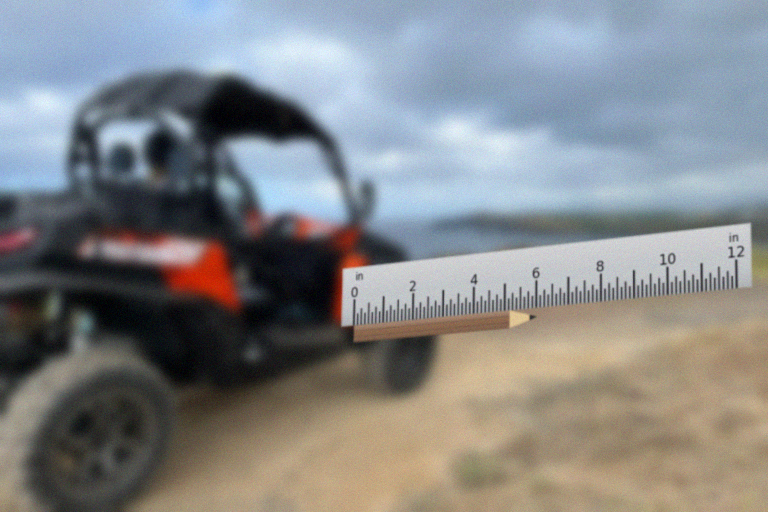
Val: 6 in
